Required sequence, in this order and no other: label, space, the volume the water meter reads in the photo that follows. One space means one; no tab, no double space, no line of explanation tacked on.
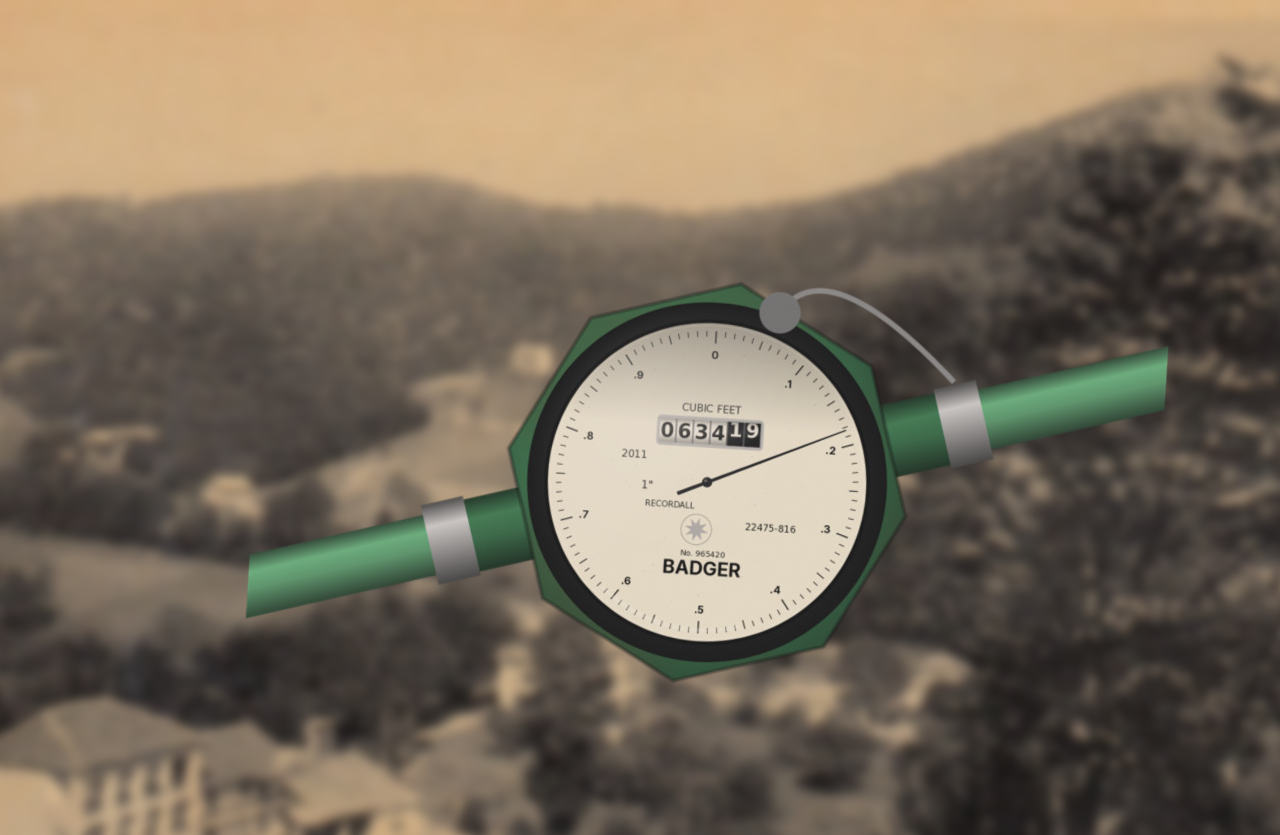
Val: 63419.18 ft³
